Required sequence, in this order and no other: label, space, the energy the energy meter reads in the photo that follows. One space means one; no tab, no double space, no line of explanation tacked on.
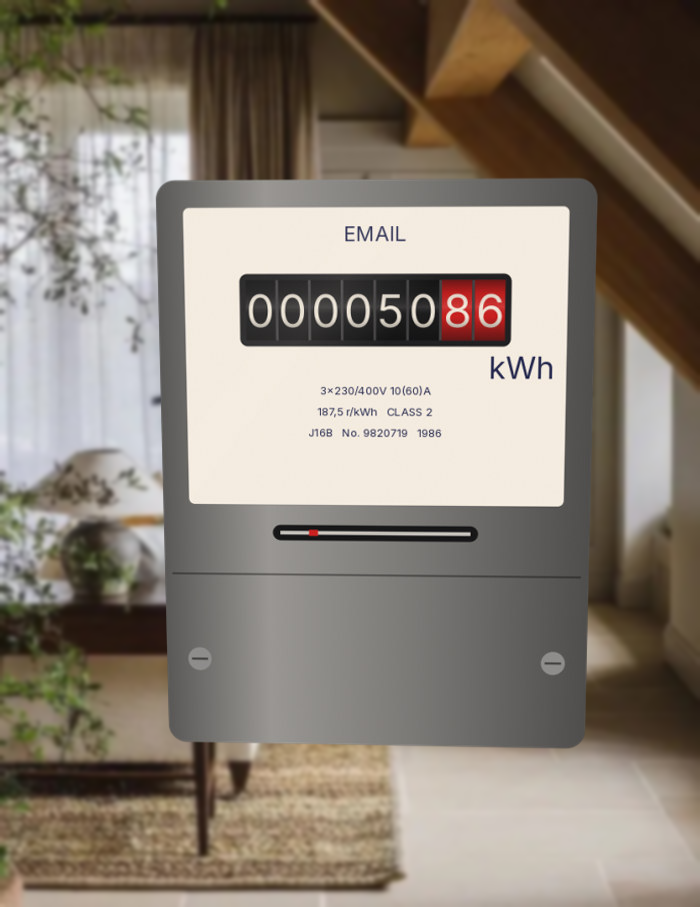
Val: 50.86 kWh
